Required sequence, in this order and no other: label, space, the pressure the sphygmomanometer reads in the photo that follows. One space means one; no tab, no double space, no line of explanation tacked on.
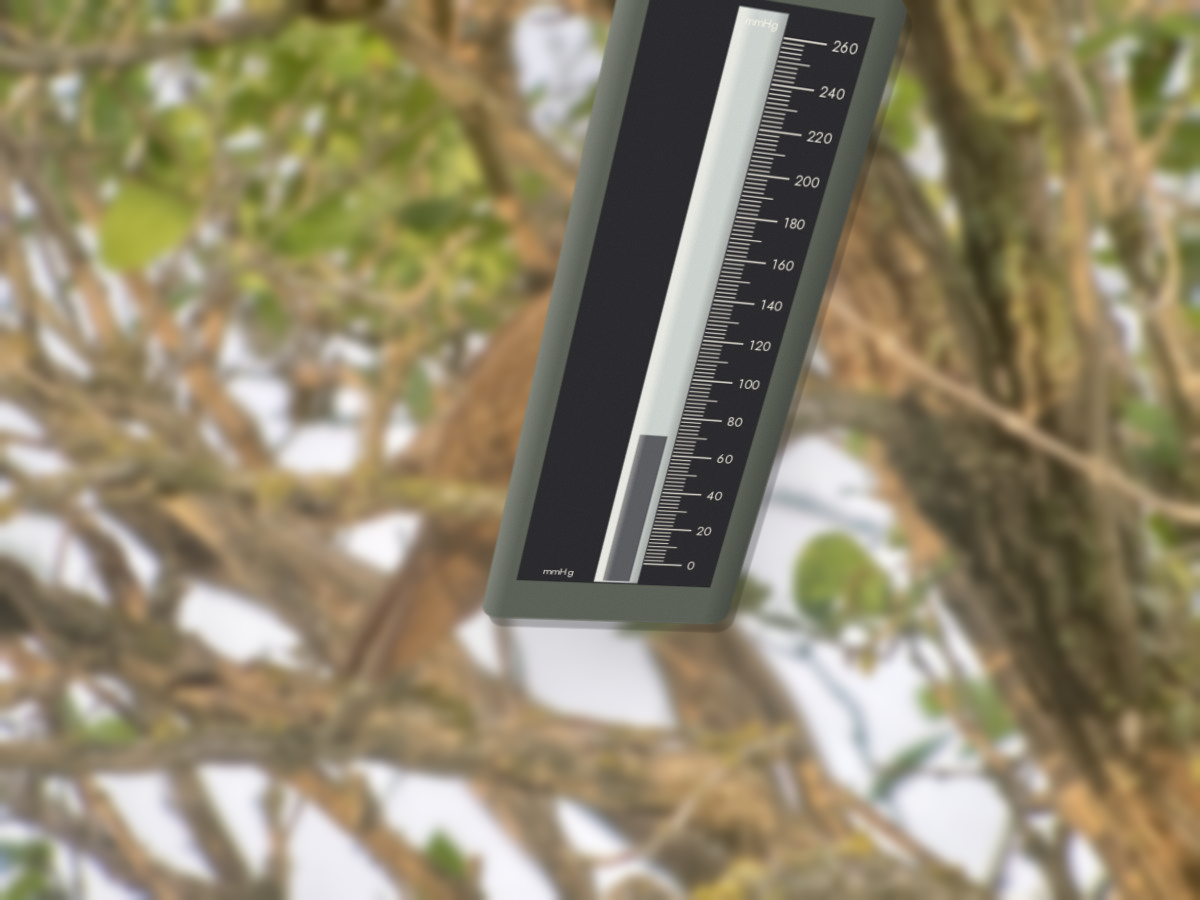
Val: 70 mmHg
